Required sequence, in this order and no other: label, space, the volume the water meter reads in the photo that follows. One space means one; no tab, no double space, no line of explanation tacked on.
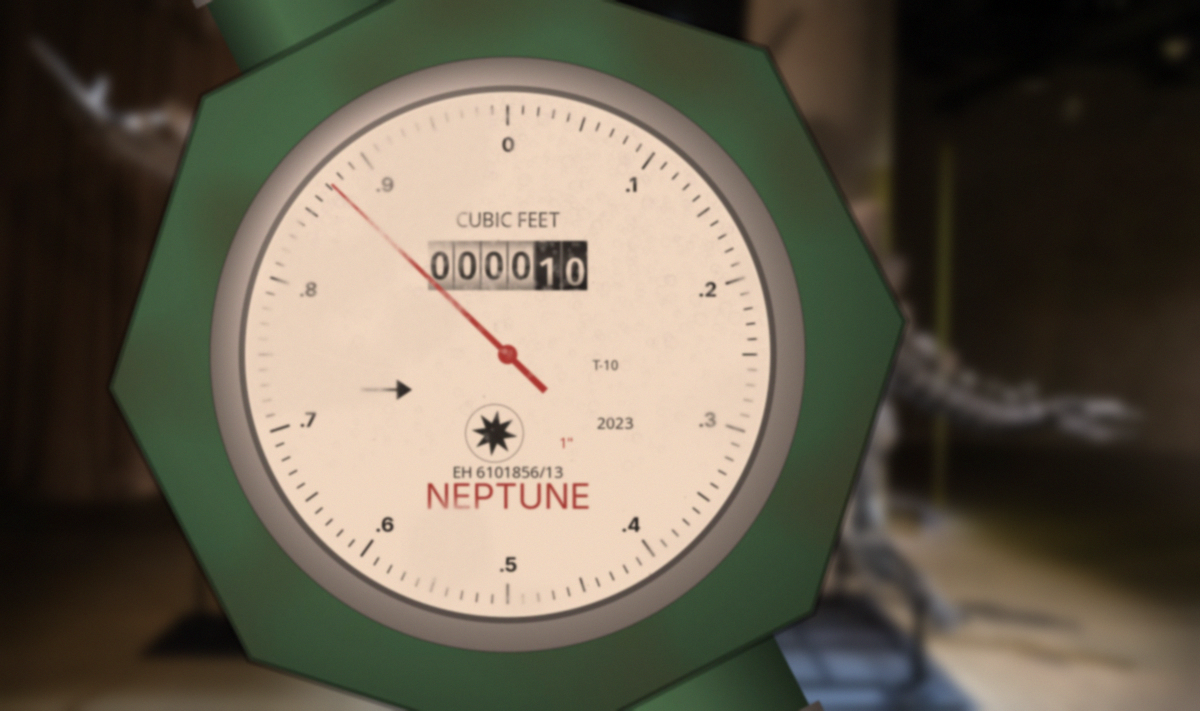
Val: 9.87 ft³
